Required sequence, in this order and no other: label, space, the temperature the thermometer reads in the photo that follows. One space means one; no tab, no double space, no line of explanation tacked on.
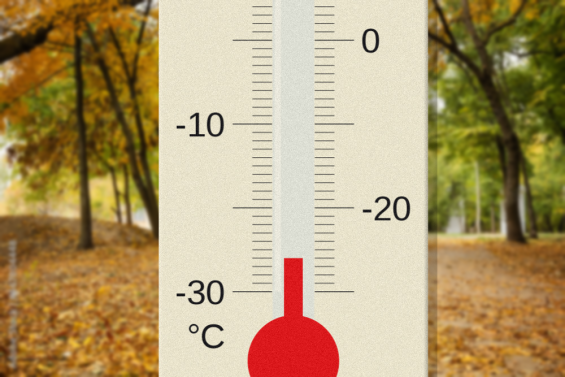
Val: -26 °C
